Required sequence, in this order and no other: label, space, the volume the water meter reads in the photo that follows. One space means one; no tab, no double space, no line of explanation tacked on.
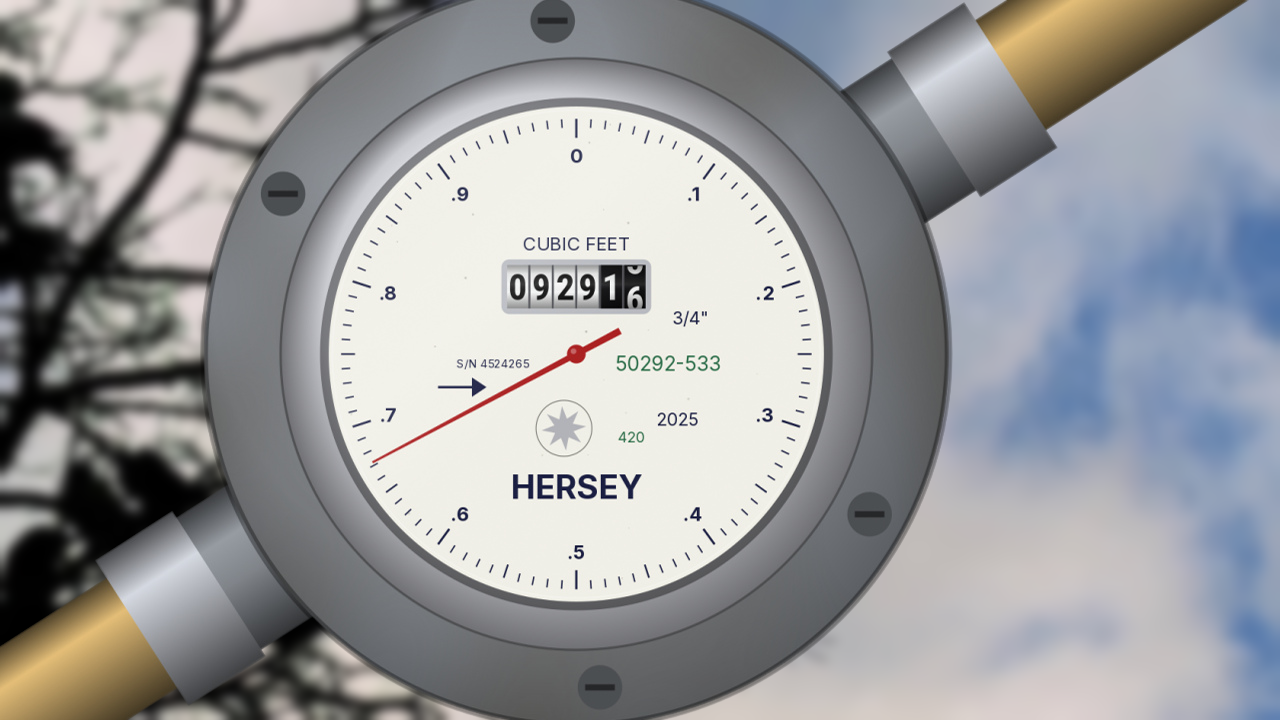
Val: 92915.67 ft³
